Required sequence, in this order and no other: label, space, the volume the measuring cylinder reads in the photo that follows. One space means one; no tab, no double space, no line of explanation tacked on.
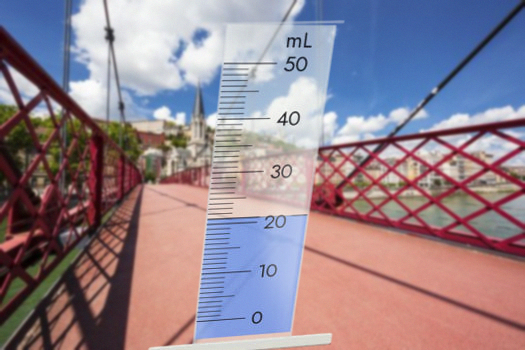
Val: 21 mL
